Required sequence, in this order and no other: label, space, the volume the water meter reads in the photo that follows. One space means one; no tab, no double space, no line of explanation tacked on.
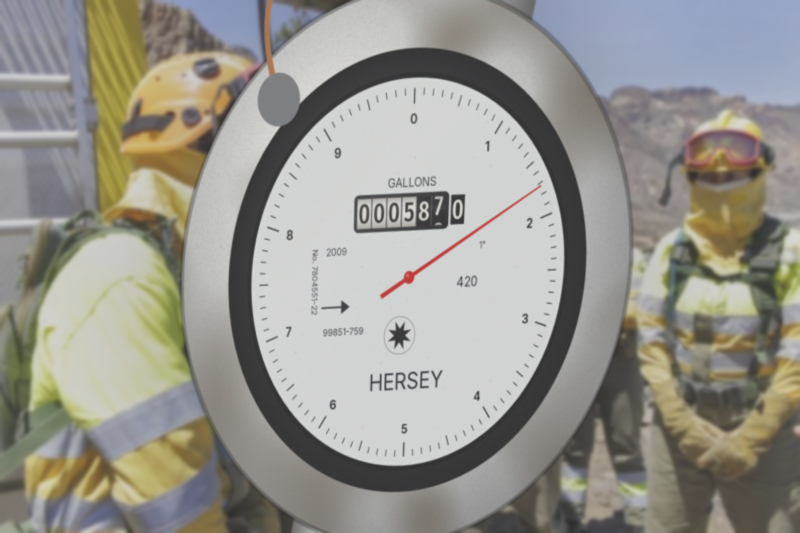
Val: 5871.7 gal
